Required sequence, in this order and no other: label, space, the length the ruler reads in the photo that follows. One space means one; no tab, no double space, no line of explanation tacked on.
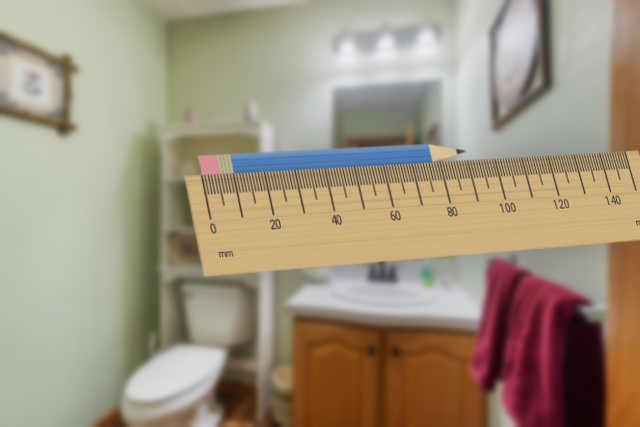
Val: 90 mm
